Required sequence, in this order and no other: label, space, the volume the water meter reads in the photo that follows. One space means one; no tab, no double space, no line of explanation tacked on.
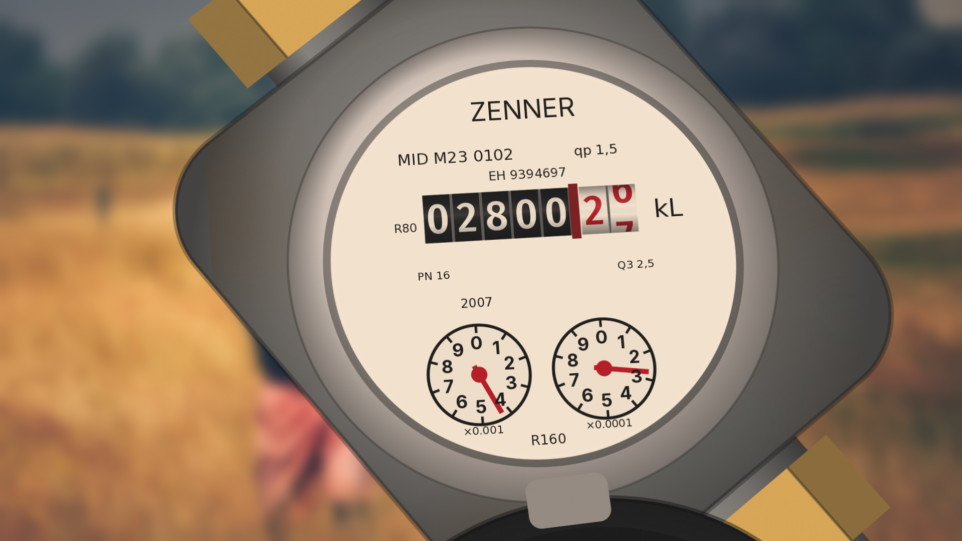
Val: 2800.2642 kL
